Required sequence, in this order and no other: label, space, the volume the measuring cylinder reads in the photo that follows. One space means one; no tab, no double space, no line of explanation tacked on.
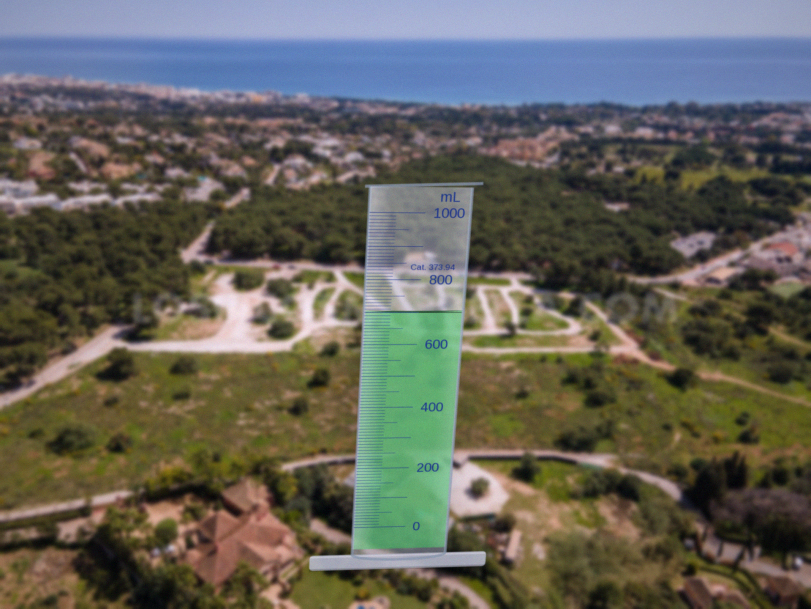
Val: 700 mL
